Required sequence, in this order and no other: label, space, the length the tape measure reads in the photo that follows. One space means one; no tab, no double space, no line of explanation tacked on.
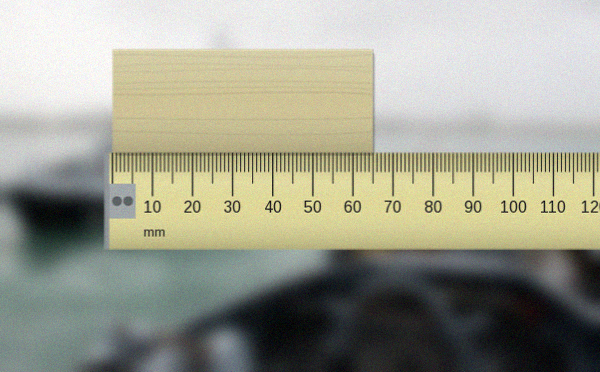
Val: 65 mm
